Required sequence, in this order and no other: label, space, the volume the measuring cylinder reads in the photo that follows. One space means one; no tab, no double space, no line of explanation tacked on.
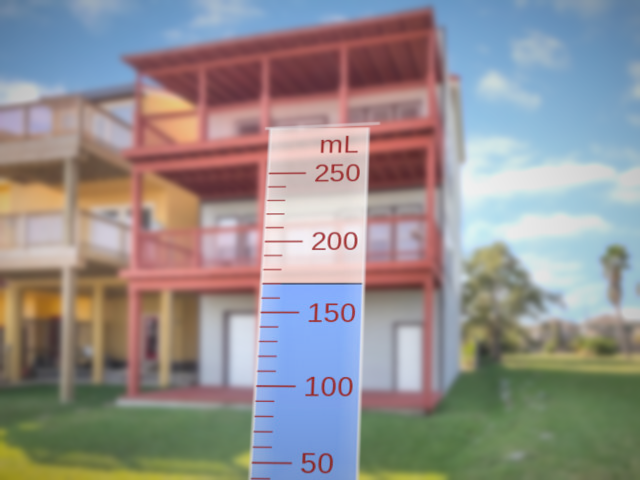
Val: 170 mL
